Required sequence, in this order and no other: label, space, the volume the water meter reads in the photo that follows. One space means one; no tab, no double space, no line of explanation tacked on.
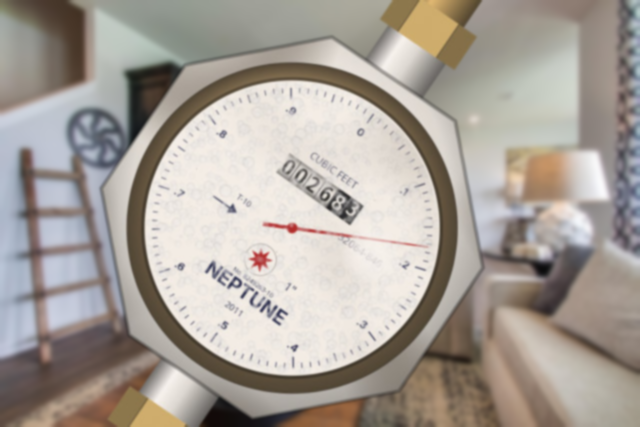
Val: 2683.17 ft³
